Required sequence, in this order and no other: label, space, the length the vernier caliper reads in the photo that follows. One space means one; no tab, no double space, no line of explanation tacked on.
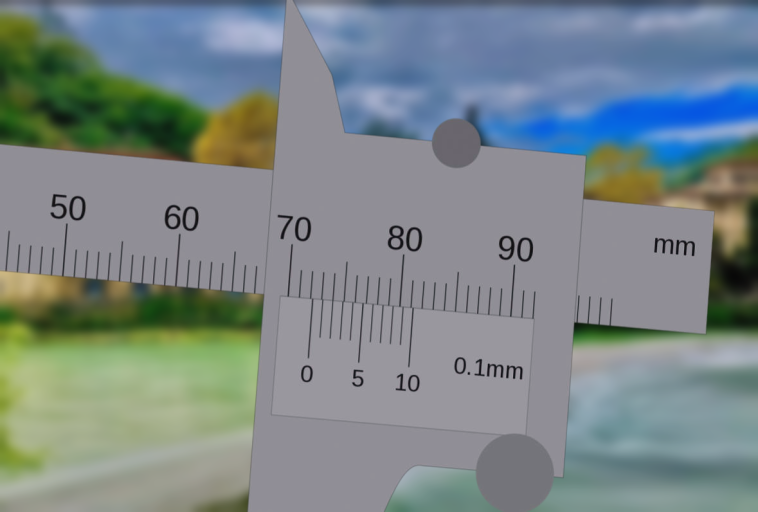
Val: 72.2 mm
